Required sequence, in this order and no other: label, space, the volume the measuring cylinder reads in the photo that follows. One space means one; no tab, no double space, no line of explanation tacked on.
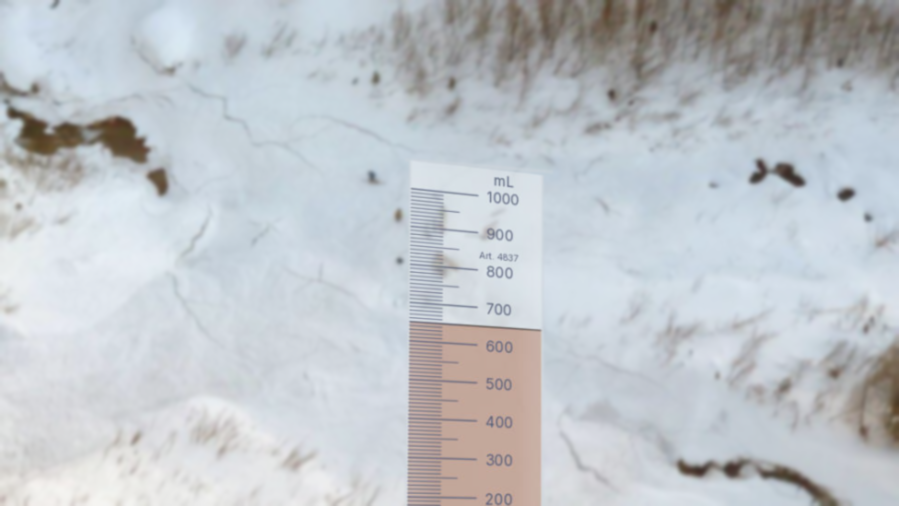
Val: 650 mL
